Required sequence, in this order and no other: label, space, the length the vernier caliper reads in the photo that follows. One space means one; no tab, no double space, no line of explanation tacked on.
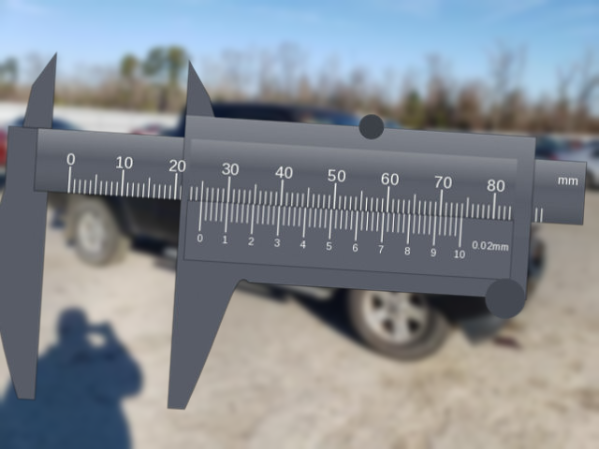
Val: 25.0 mm
